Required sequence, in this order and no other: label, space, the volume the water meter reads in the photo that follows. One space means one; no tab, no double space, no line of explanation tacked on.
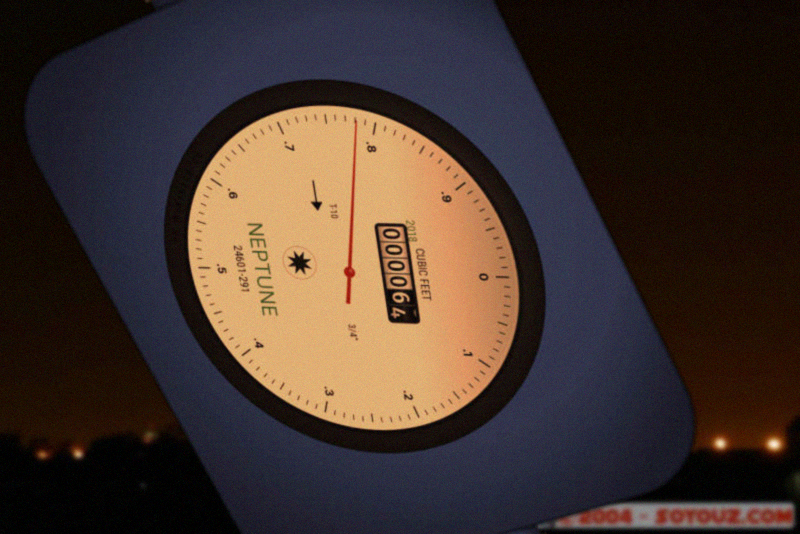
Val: 63.78 ft³
